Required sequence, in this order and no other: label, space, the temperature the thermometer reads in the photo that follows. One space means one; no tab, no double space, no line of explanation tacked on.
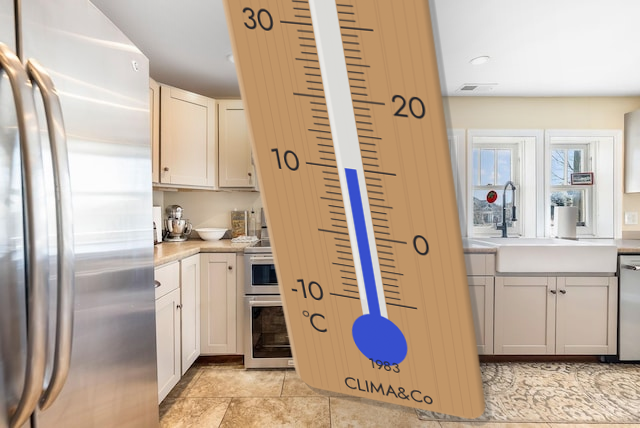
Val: 10 °C
